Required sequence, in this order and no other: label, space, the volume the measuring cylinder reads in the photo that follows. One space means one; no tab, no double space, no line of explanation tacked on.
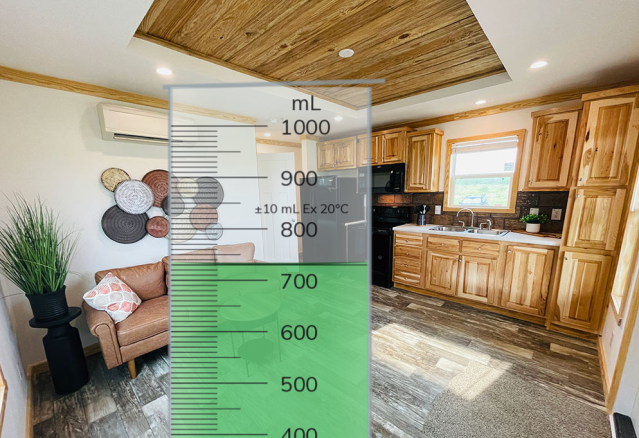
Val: 730 mL
